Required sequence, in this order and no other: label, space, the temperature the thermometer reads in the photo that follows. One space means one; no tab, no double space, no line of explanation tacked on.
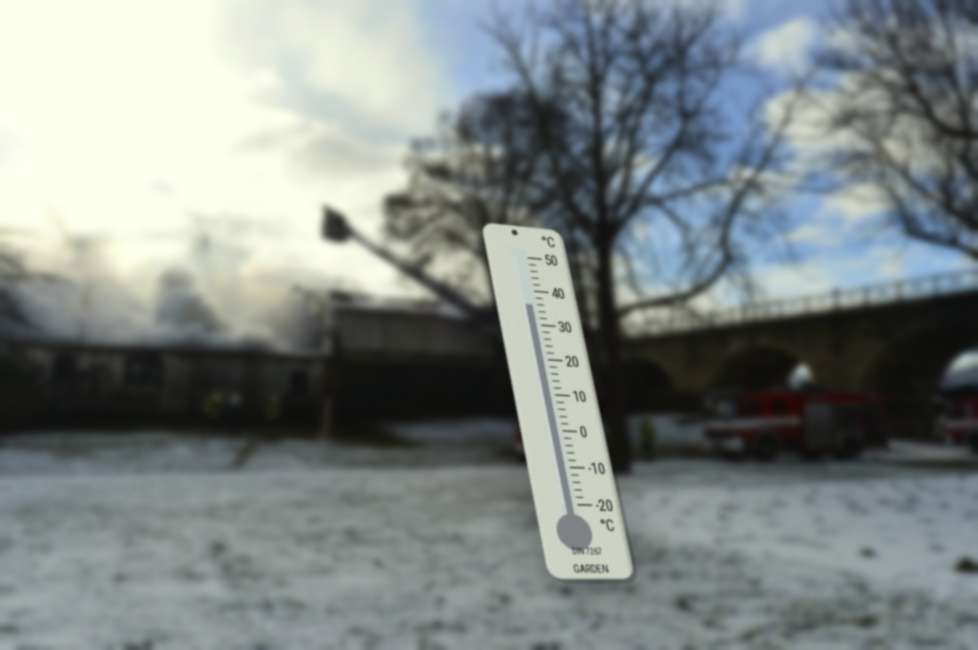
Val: 36 °C
